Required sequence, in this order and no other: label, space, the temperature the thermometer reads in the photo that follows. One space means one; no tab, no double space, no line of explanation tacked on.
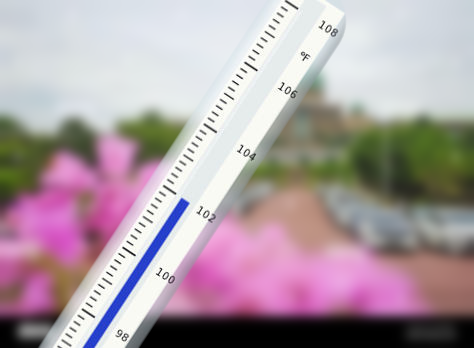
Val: 102 °F
